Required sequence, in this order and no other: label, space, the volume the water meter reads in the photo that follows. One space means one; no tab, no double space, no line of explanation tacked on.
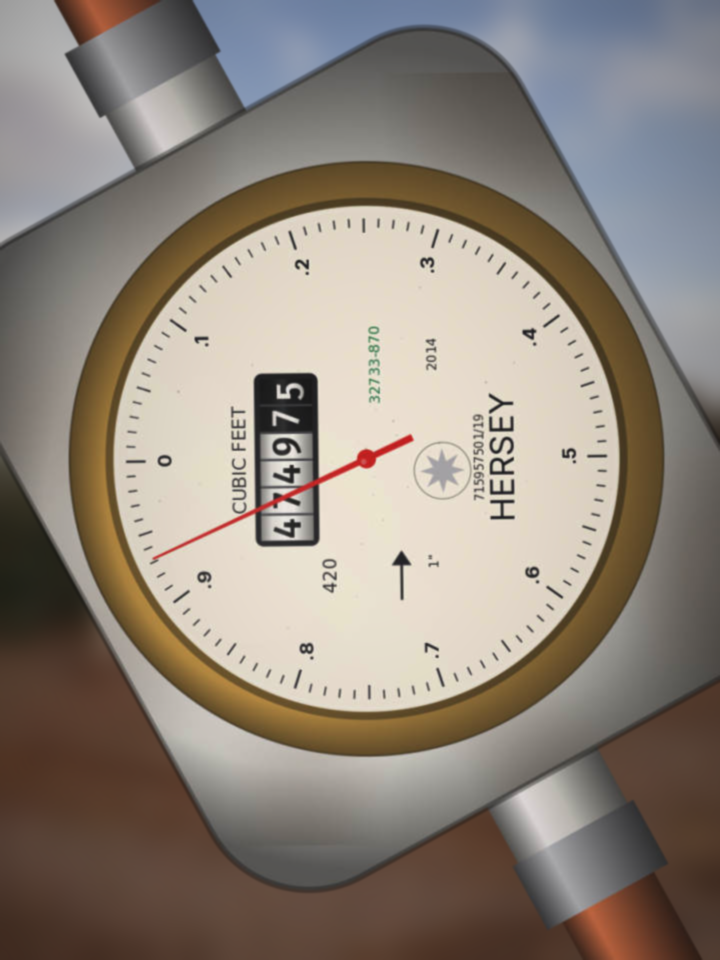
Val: 474974.93 ft³
